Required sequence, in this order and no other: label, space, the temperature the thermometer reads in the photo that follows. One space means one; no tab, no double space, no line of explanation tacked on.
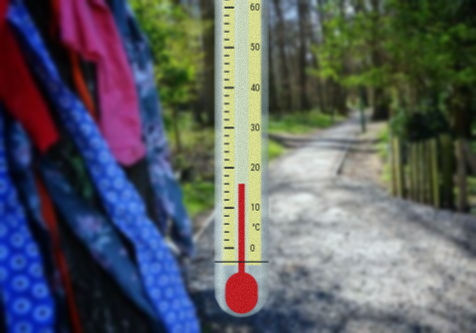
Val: 16 °C
